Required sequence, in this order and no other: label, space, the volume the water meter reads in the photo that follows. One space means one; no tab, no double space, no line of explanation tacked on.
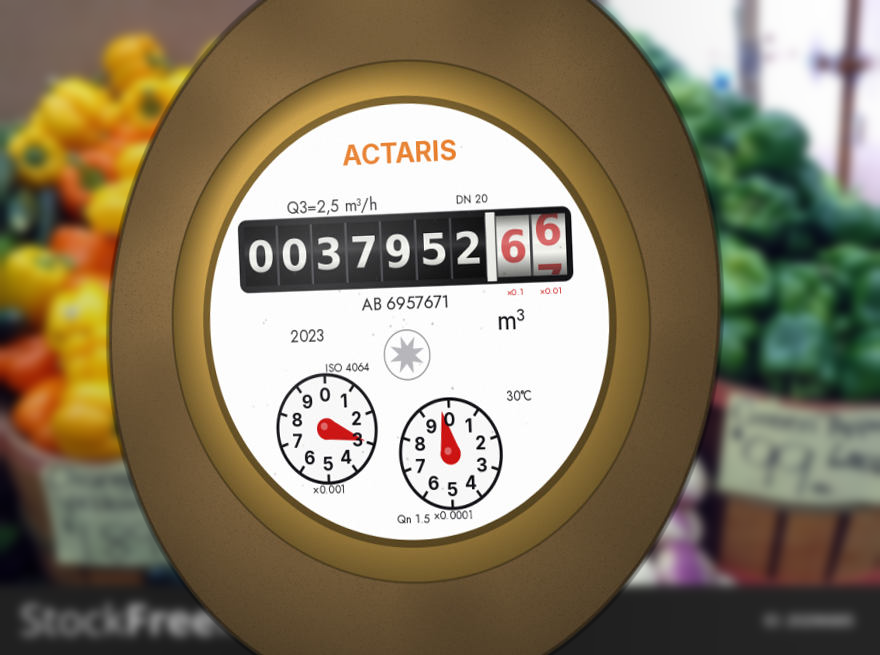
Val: 37952.6629 m³
